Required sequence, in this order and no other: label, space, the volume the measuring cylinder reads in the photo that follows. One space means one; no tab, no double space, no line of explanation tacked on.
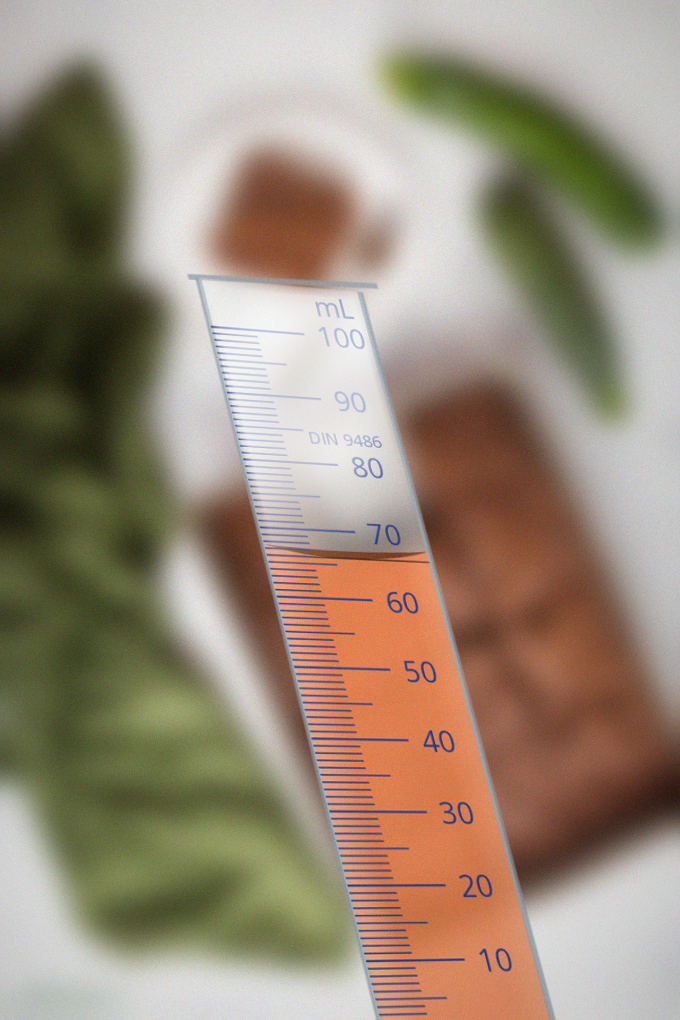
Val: 66 mL
